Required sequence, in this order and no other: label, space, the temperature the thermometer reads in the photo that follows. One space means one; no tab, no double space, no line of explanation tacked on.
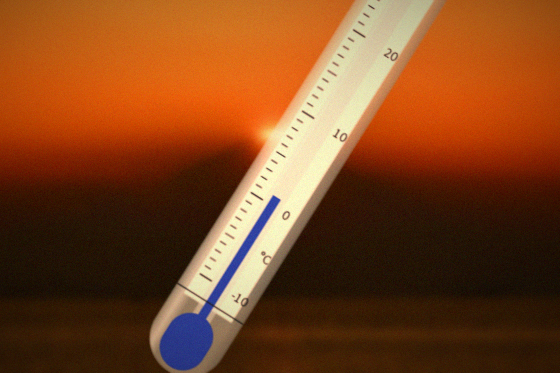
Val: 1 °C
